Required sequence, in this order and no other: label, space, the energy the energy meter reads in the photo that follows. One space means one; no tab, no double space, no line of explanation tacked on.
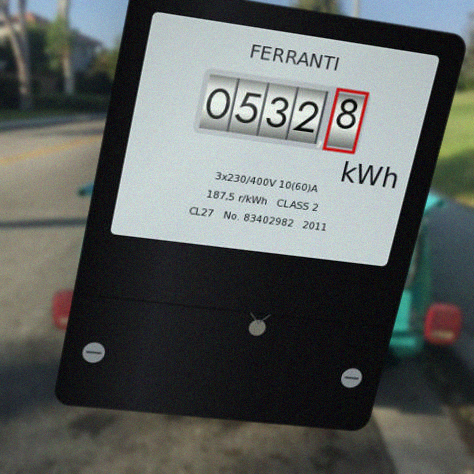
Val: 532.8 kWh
